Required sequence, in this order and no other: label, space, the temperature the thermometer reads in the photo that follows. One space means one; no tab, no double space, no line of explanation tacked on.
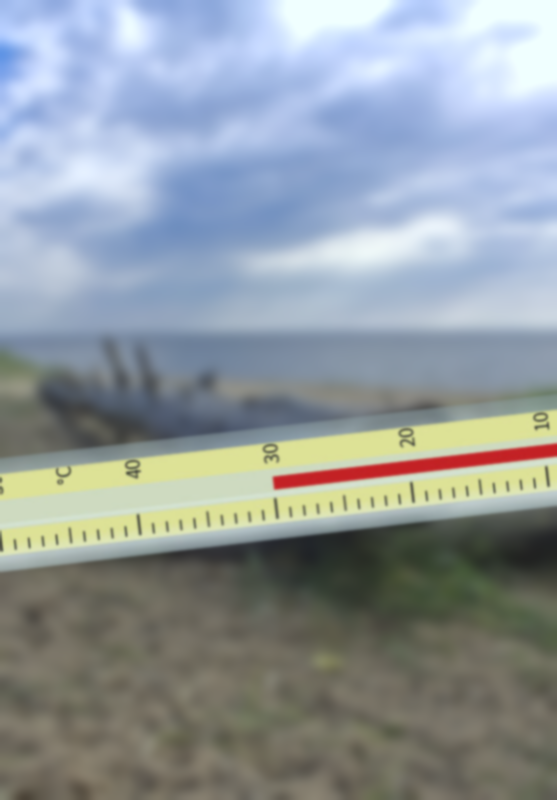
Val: 30 °C
